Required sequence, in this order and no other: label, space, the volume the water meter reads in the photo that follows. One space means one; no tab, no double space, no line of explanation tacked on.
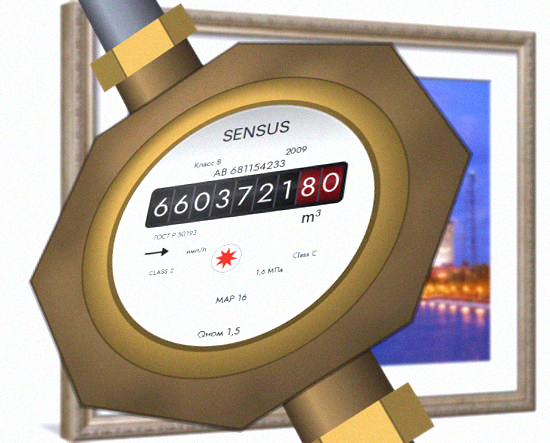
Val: 6603721.80 m³
